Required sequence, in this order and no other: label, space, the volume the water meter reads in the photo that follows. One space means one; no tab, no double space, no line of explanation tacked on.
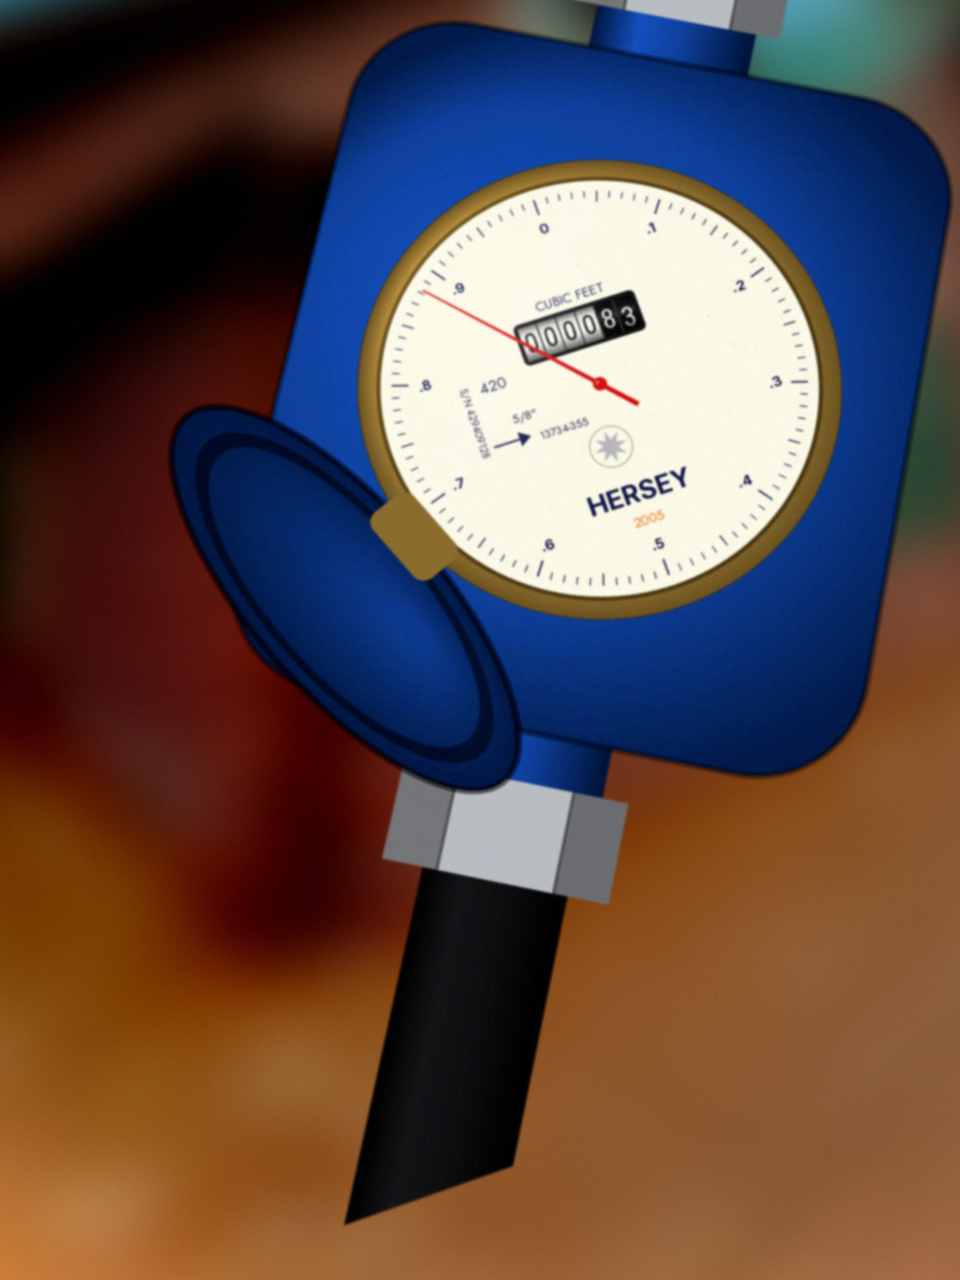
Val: 82.88 ft³
